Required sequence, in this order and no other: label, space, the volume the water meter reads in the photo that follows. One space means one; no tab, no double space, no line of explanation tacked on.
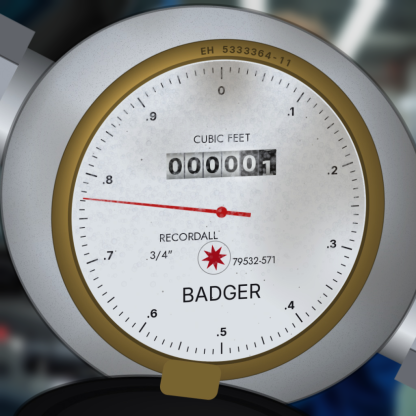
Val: 0.77 ft³
